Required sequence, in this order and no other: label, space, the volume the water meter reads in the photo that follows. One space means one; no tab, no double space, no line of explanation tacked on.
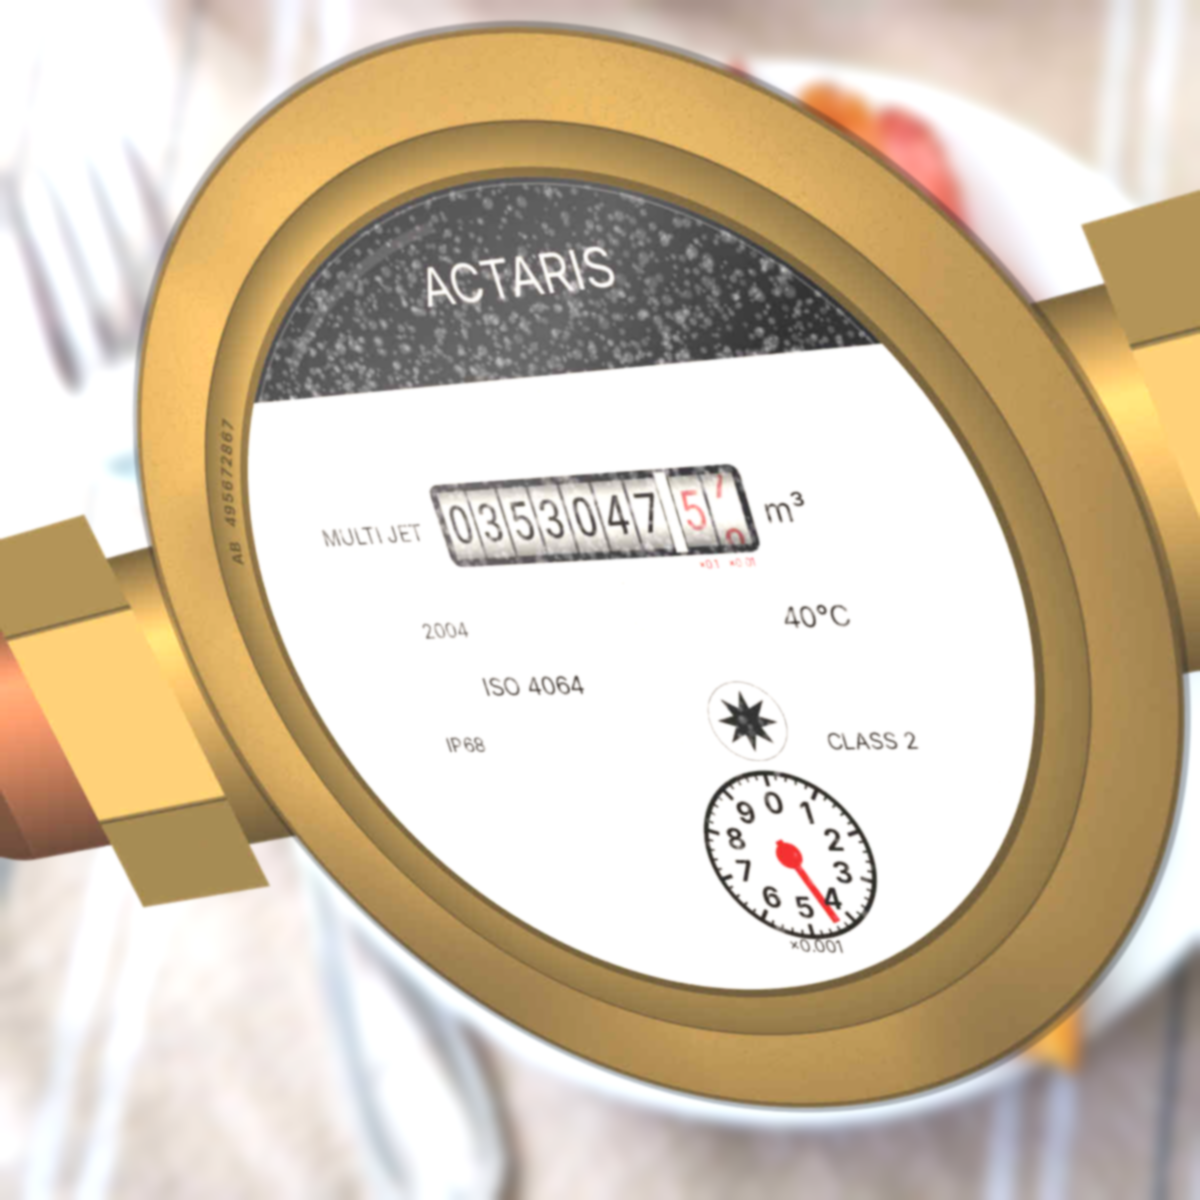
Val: 353047.574 m³
